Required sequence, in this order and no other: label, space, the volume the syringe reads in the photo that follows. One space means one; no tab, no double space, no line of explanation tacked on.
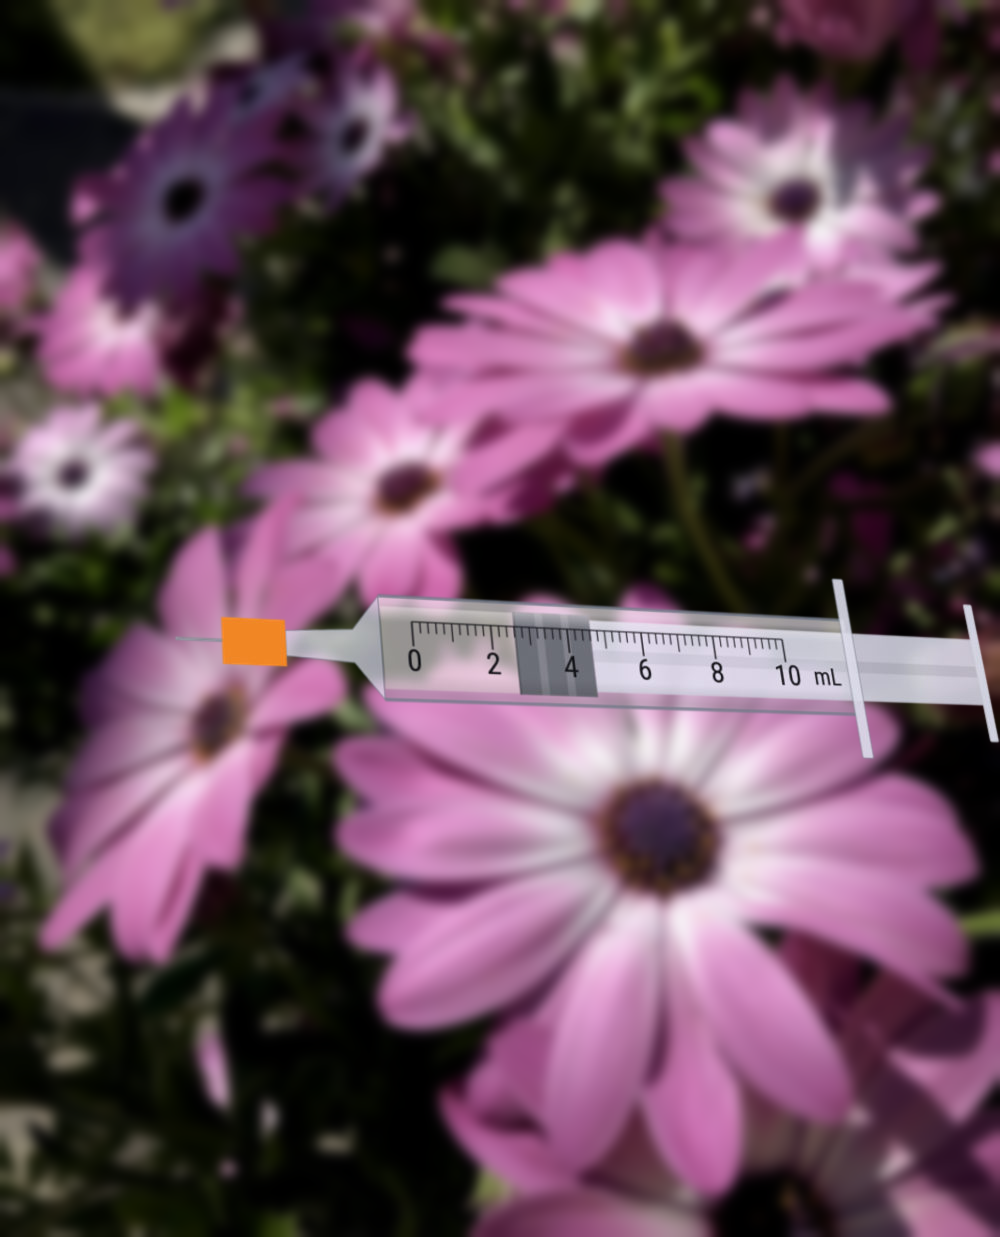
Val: 2.6 mL
